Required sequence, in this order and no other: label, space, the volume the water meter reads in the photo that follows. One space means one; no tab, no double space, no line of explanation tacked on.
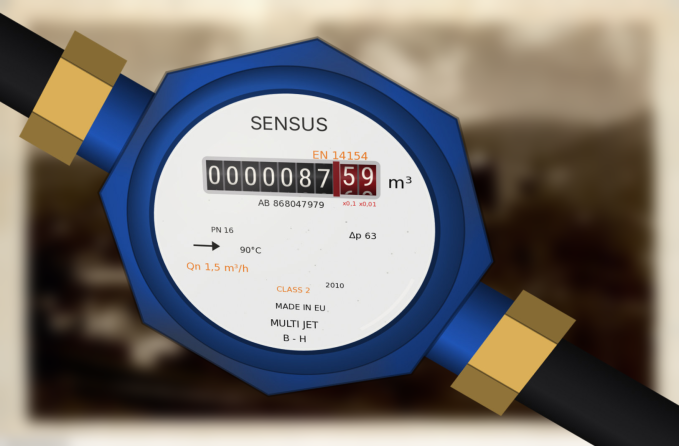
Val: 87.59 m³
